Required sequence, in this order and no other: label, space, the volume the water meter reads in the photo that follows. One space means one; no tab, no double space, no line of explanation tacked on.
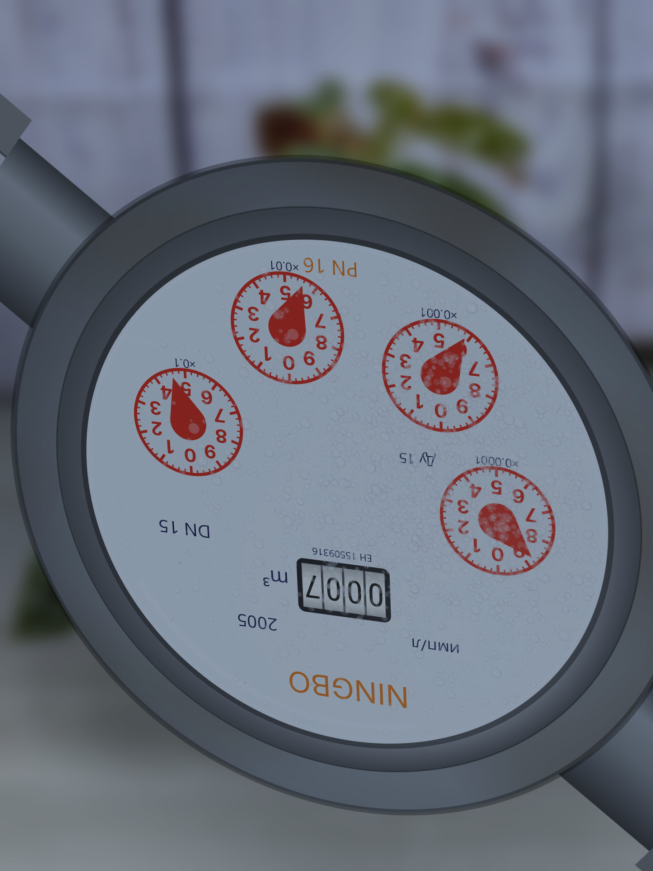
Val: 7.4558 m³
